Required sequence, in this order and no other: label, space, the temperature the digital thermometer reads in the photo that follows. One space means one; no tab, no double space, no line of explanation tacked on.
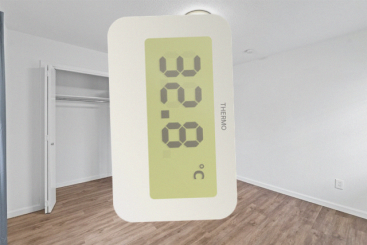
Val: 32.8 °C
